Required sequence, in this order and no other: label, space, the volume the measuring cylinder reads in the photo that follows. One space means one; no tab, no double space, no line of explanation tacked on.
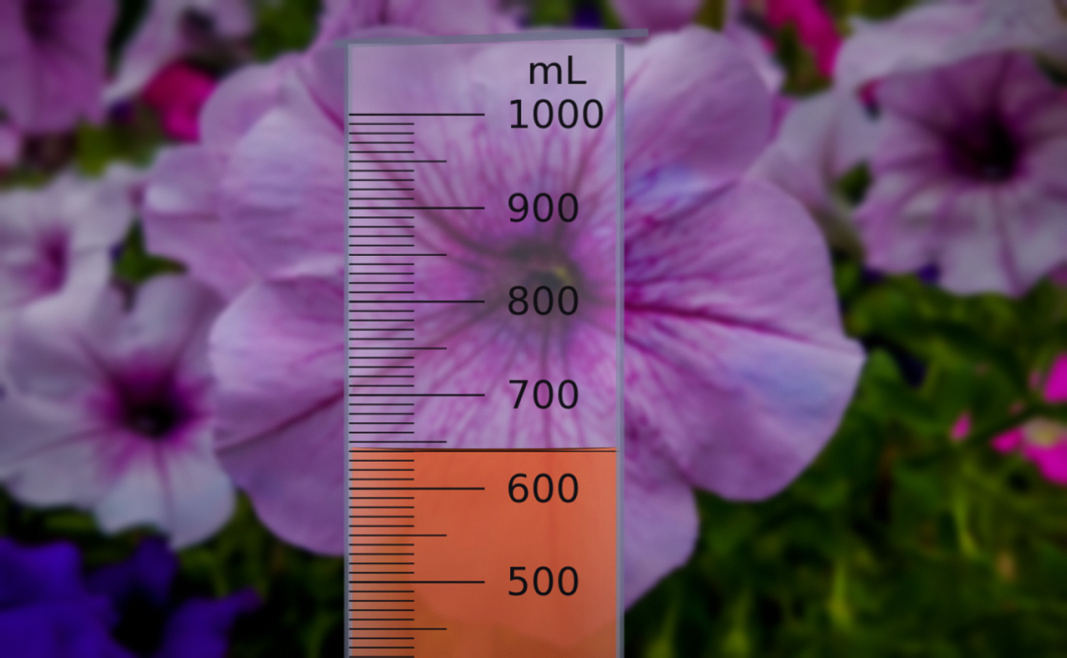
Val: 640 mL
